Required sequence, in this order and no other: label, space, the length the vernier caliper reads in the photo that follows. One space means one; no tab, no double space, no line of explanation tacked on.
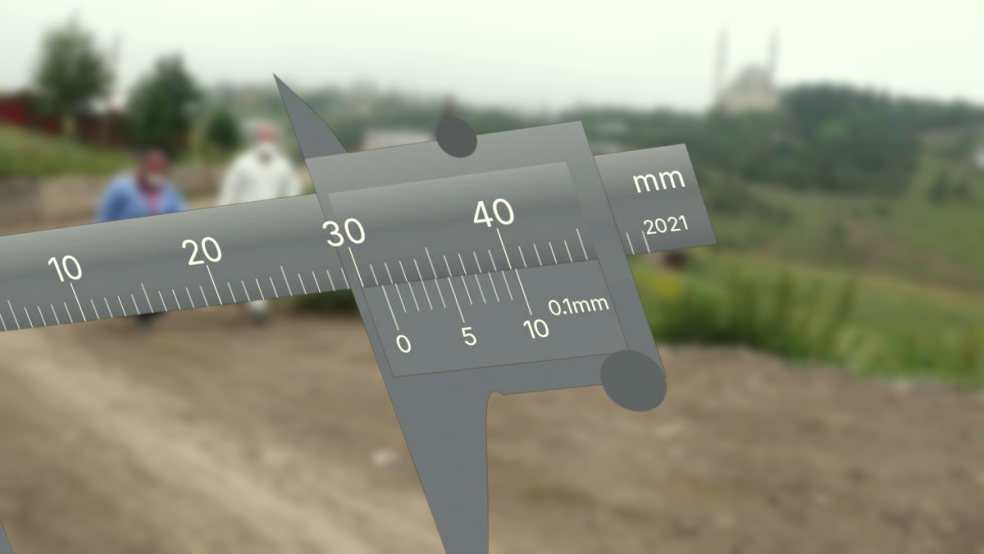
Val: 31.3 mm
